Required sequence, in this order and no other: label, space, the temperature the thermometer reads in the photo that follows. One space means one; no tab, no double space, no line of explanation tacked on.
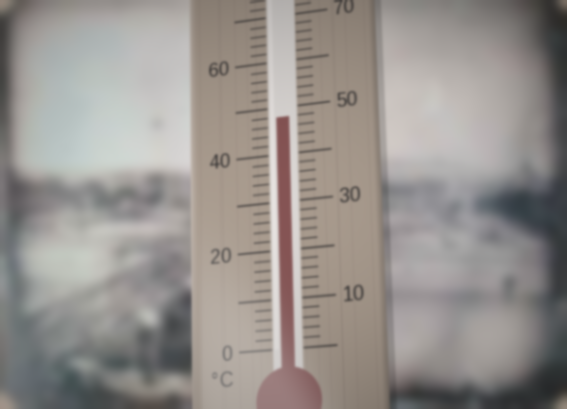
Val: 48 °C
